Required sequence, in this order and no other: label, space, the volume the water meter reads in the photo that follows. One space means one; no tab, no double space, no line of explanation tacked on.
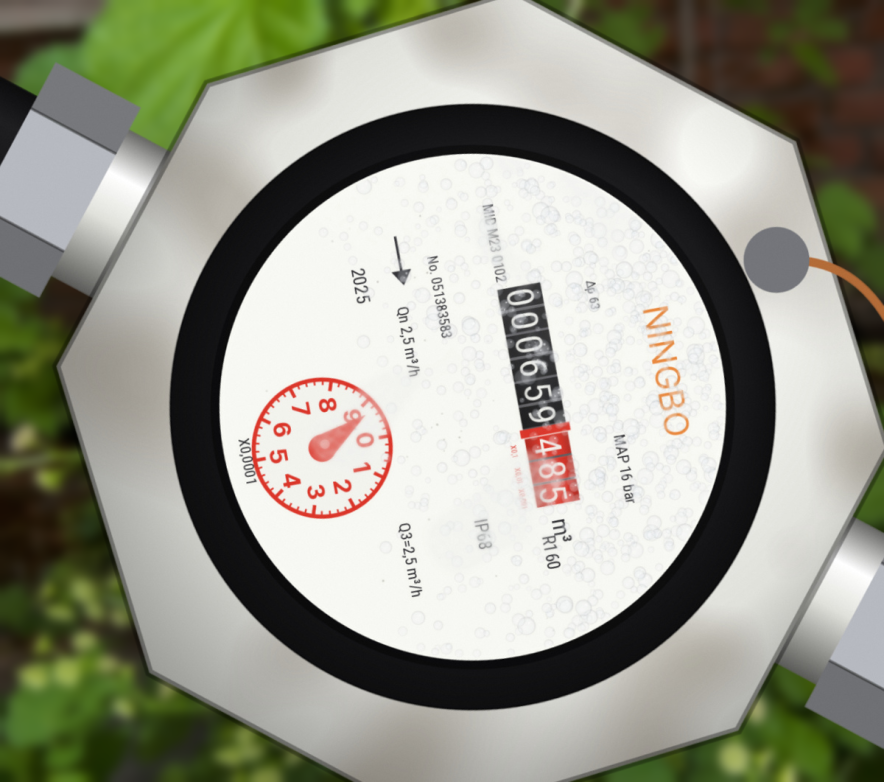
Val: 659.4849 m³
